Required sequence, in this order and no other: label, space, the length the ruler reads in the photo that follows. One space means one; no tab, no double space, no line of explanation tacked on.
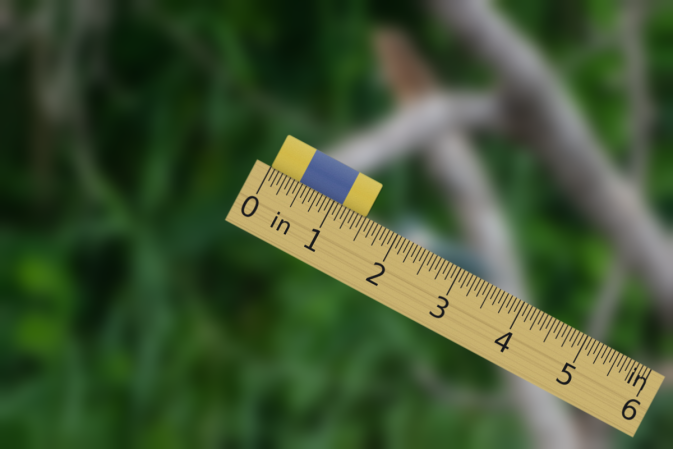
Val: 1.5 in
